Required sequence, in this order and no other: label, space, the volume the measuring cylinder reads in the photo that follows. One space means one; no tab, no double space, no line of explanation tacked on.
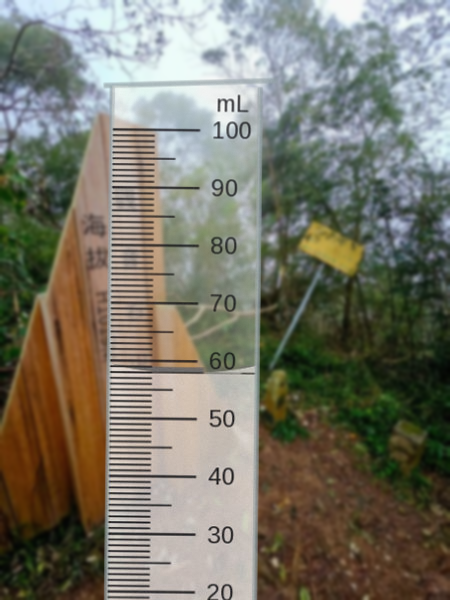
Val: 58 mL
